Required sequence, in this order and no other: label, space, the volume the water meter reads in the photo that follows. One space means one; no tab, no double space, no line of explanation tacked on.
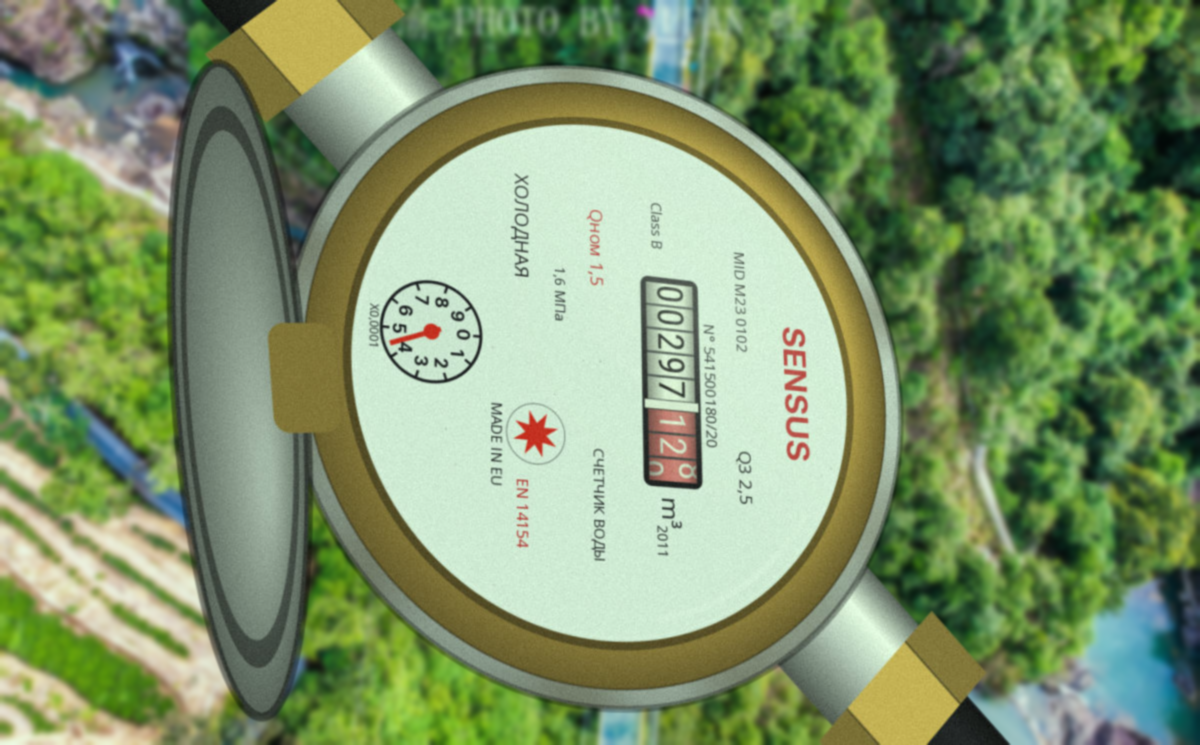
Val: 297.1284 m³
